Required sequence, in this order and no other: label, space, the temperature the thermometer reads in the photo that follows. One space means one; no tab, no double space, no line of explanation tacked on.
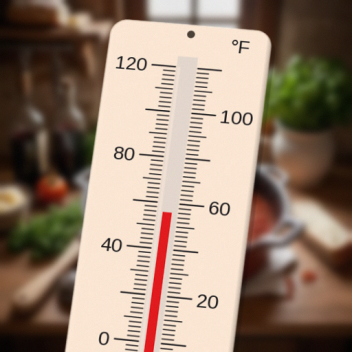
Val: 56 °F
